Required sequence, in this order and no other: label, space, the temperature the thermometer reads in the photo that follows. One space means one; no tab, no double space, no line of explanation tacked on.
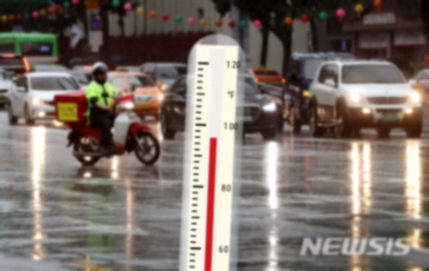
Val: 96 °F
